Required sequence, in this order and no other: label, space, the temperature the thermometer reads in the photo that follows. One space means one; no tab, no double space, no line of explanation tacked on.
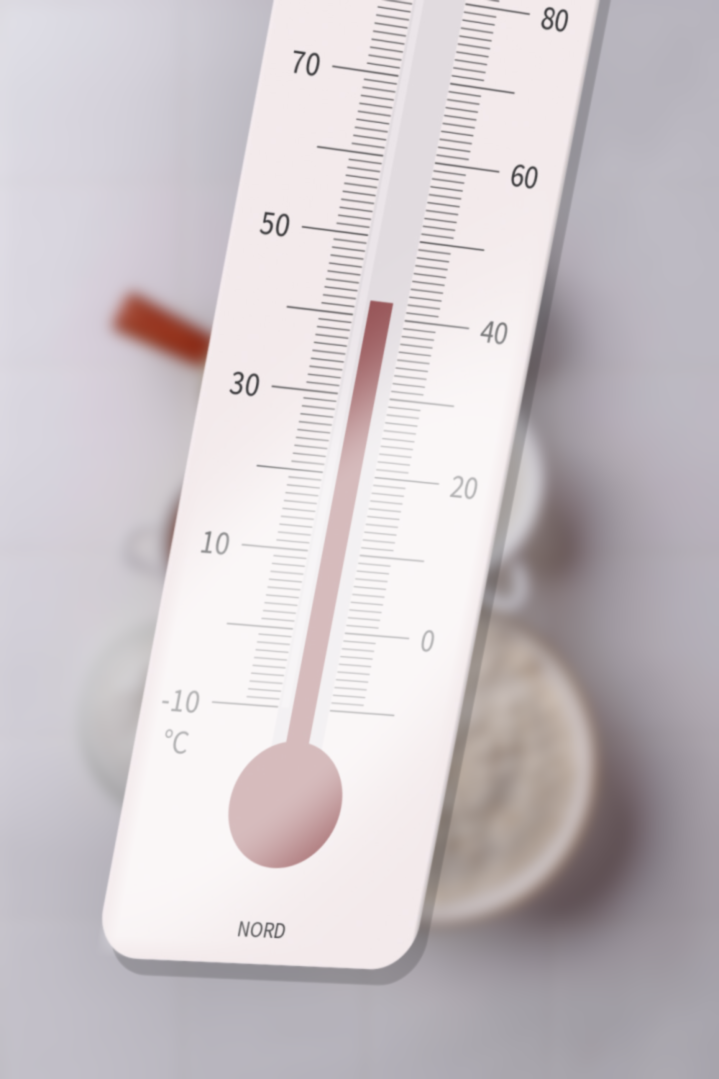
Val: 42 °C
